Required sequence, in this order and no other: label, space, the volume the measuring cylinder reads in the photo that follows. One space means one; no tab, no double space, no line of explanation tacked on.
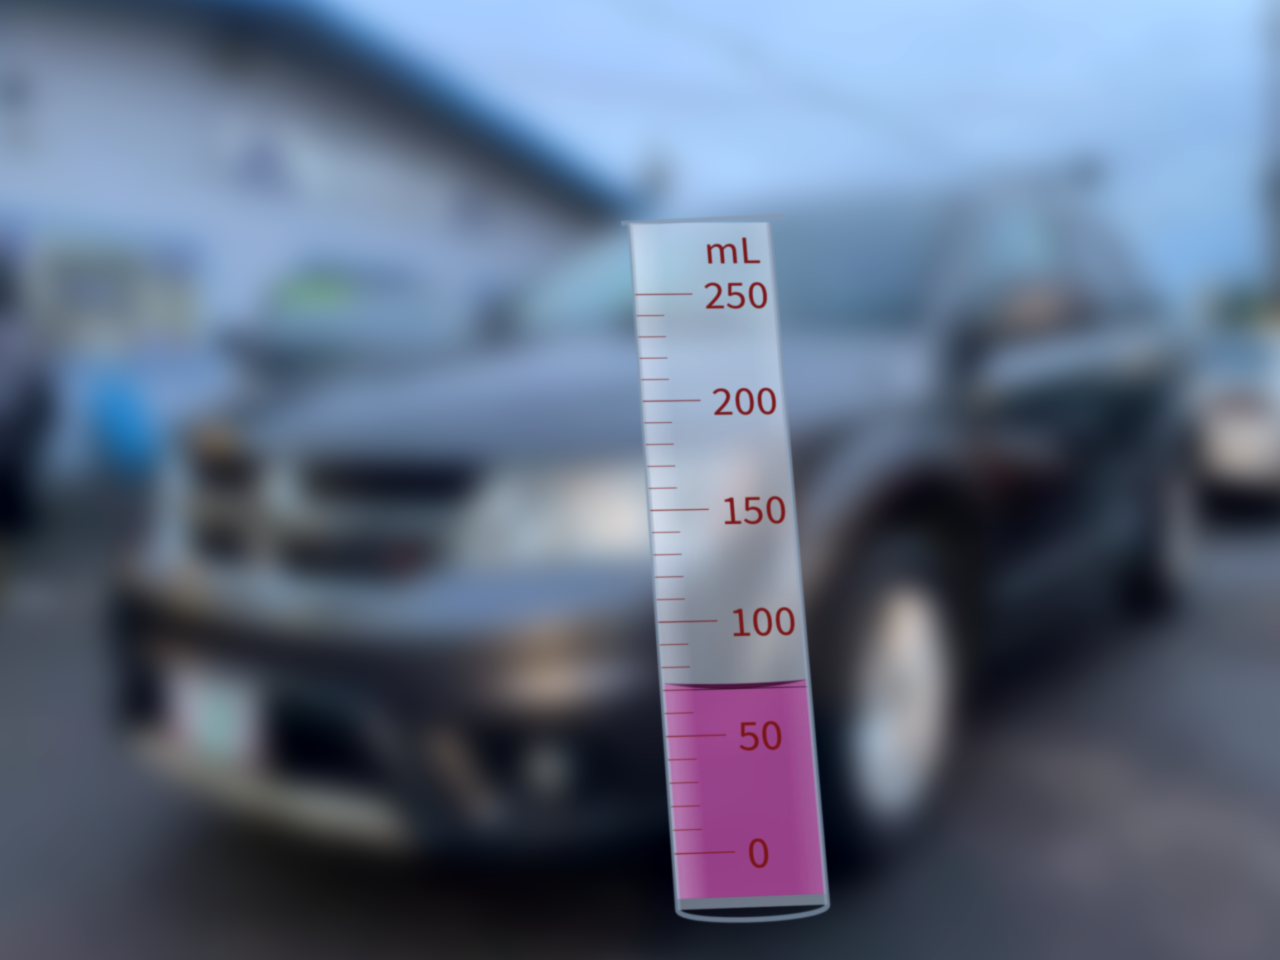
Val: 70 mL
